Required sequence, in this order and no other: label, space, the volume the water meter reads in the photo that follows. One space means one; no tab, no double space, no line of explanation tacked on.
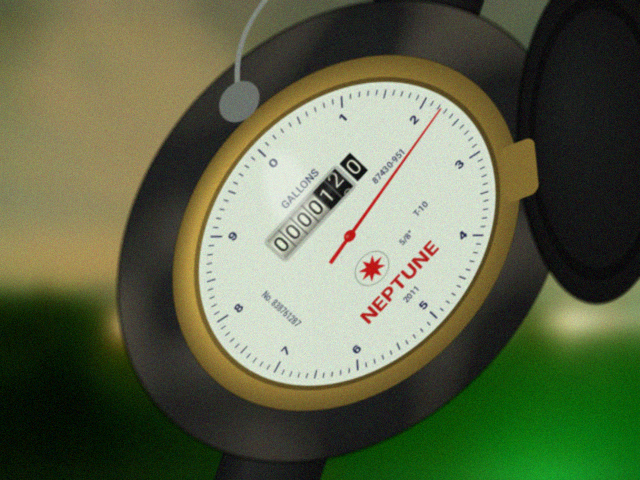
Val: 122.2 gal
